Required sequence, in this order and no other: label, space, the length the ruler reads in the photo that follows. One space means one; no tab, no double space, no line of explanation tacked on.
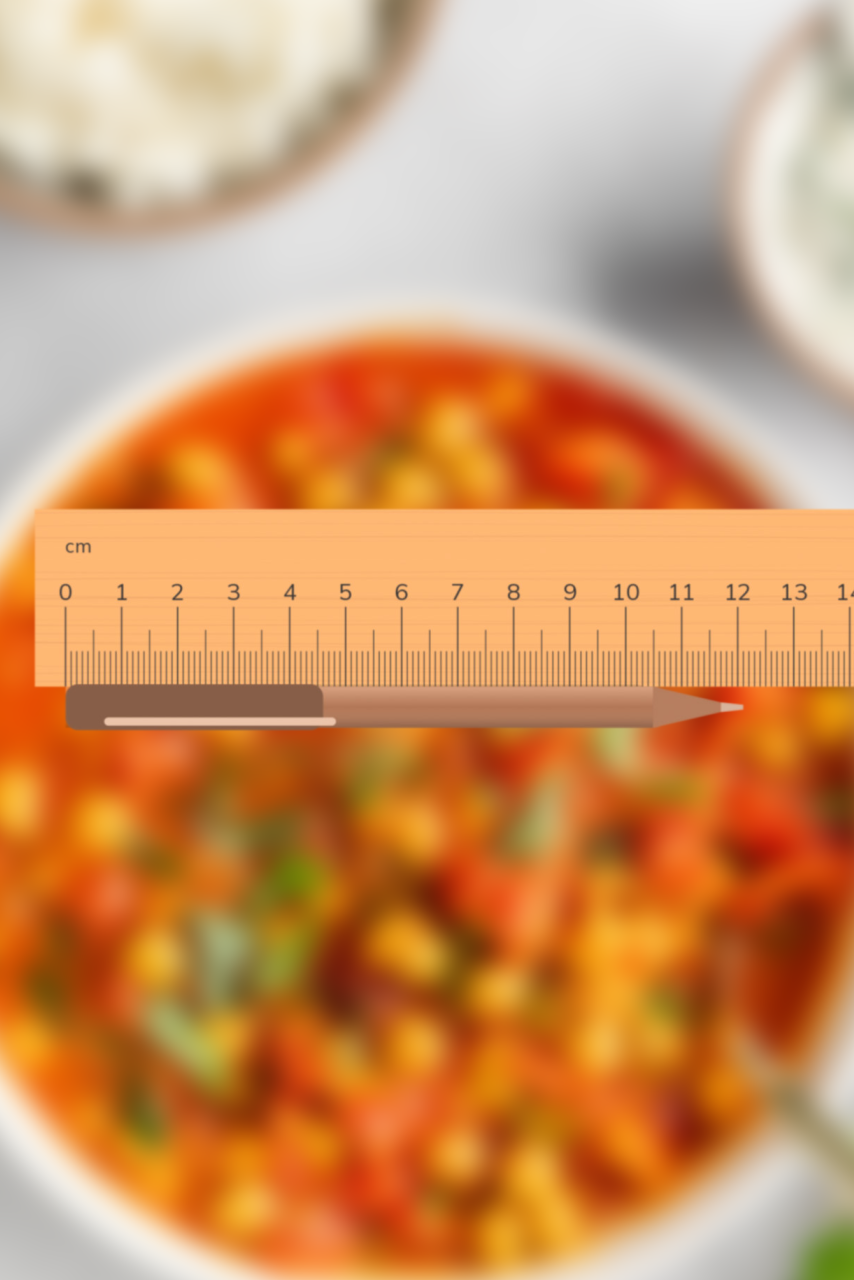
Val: 12.1 cm
